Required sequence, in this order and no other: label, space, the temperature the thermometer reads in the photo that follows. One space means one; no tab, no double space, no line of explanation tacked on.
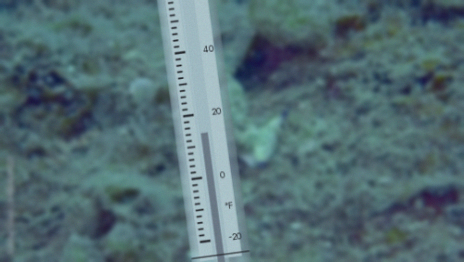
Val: 14 °F
